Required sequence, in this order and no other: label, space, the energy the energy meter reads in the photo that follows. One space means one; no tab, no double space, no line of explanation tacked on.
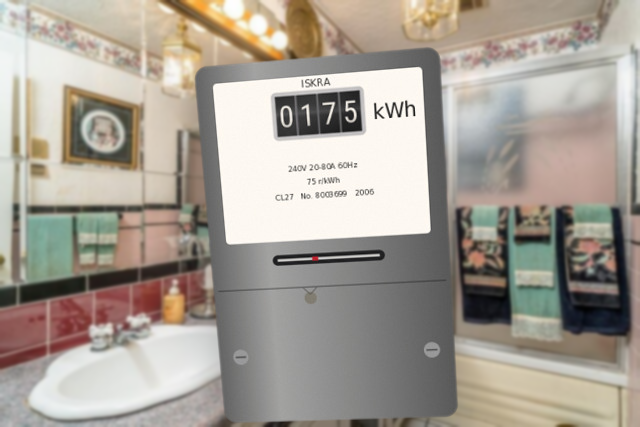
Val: 175 kWh
